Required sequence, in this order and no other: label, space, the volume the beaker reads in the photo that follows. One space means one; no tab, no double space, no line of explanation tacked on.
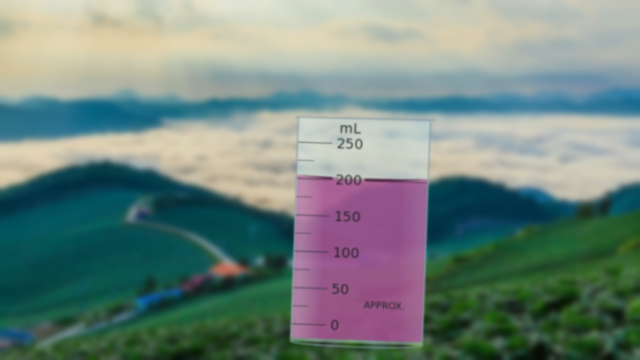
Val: 200 mL
